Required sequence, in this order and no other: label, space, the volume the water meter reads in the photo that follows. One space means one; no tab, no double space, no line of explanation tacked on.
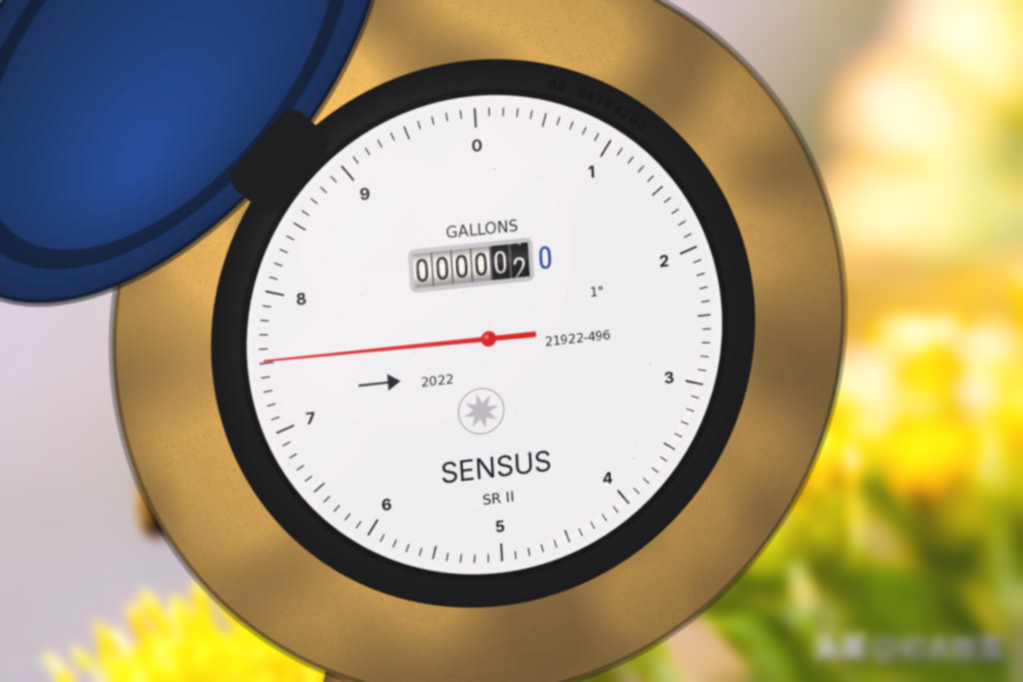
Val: 17.5 gal
